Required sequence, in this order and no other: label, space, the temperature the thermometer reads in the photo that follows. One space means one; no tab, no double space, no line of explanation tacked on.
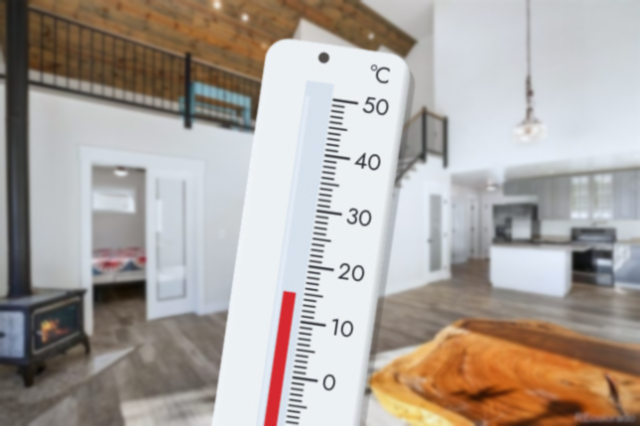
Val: 15 °C
